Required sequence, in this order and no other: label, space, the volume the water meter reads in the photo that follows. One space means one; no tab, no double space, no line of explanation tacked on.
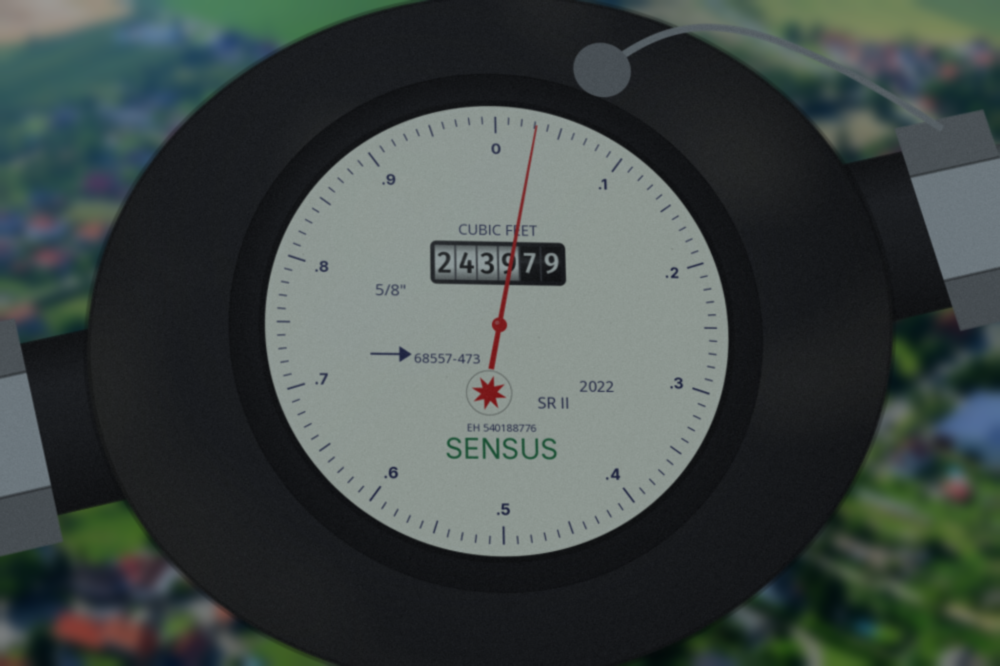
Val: 243979.03 ft³
